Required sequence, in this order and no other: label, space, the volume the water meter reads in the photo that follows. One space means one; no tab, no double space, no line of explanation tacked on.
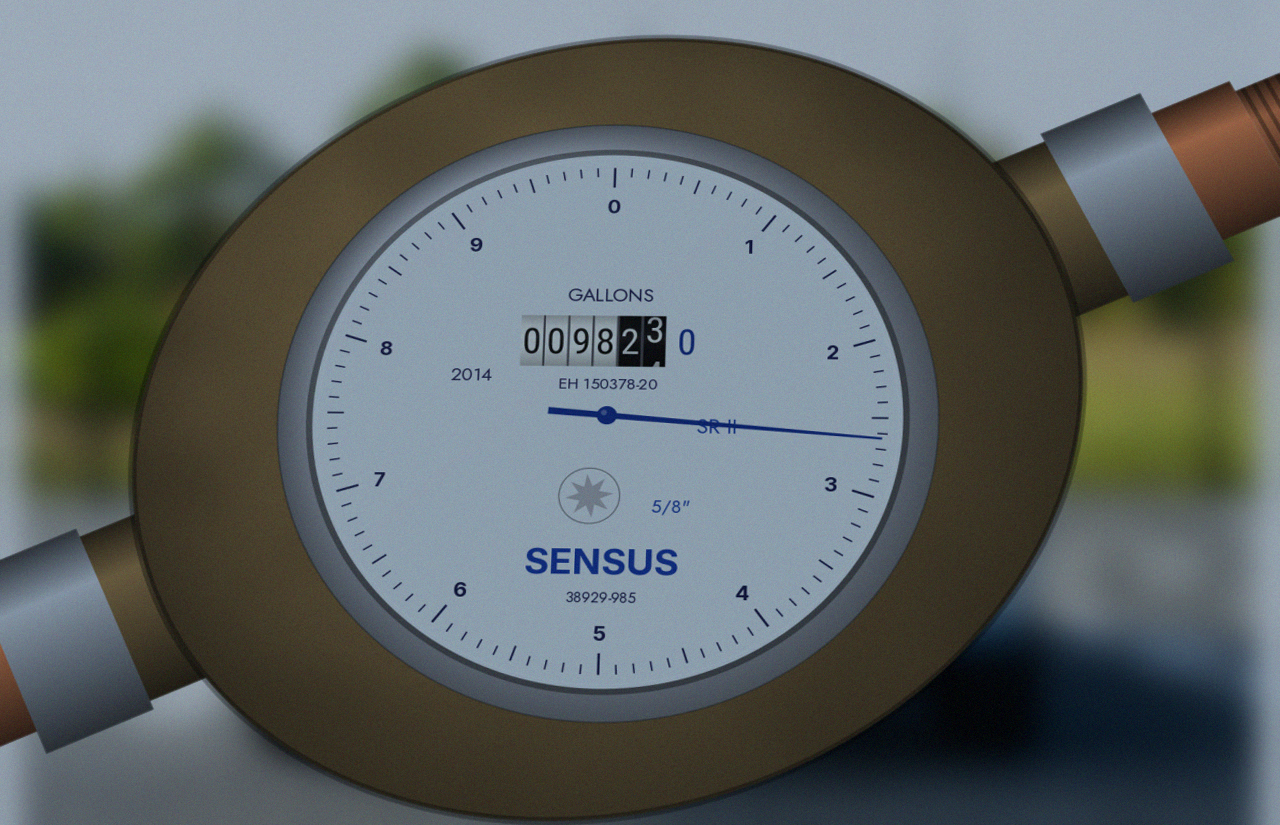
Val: 98232.6 gal
